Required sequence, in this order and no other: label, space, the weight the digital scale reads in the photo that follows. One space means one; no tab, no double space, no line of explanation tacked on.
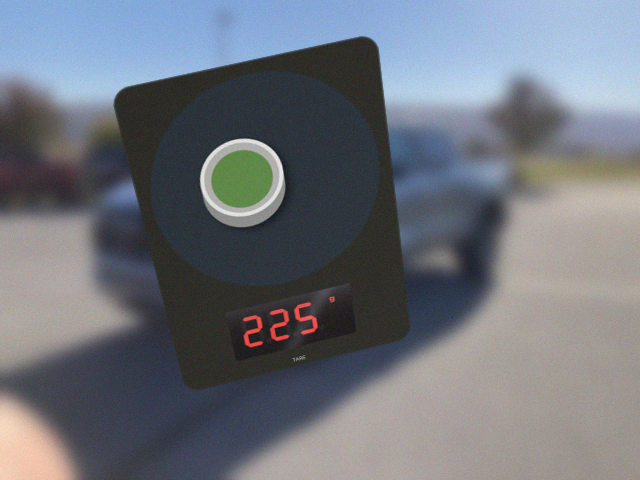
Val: 225 g
